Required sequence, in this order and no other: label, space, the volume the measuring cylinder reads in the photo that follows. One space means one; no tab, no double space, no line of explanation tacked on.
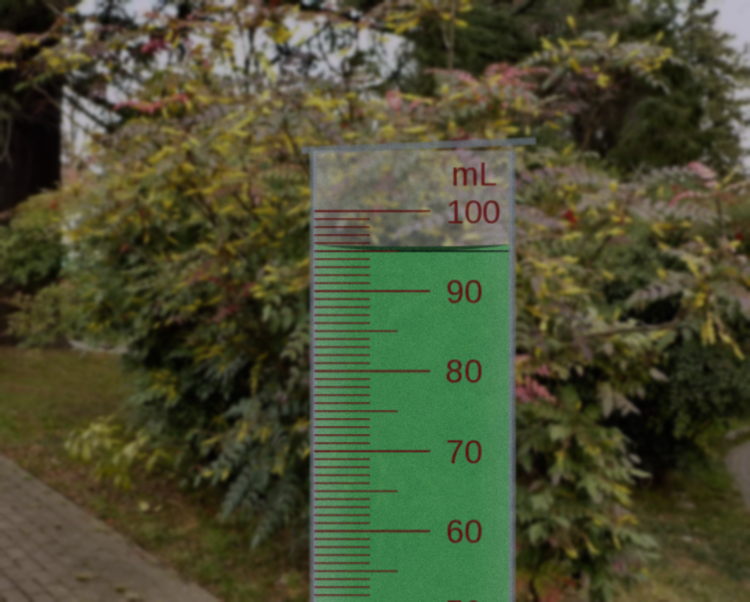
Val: 95 mL
